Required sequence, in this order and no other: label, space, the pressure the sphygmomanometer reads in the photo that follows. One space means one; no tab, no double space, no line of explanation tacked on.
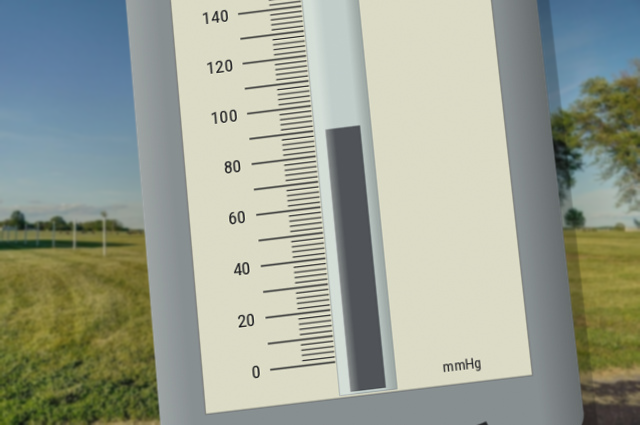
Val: 90 mmHg
